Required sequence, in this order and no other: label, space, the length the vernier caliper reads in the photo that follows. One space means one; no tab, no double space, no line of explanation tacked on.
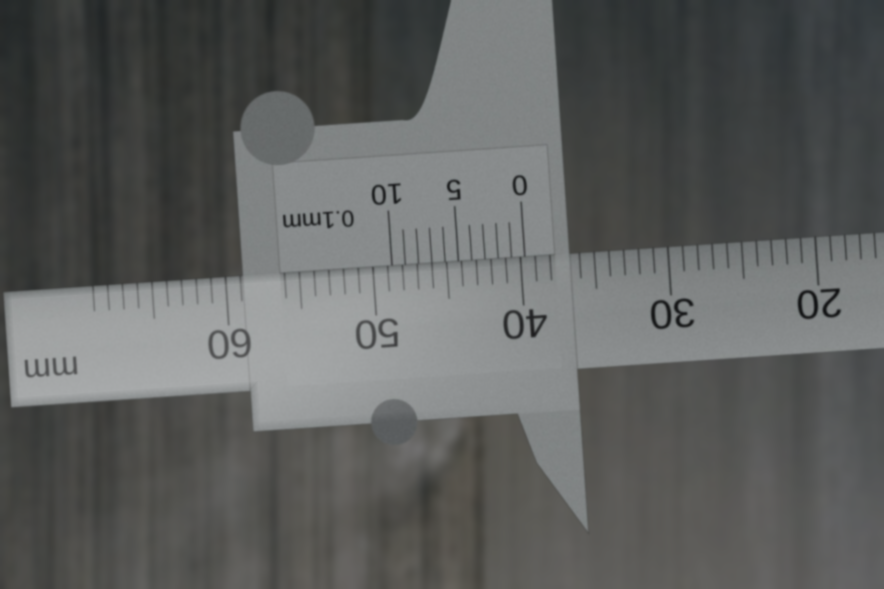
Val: 39.7 mm
